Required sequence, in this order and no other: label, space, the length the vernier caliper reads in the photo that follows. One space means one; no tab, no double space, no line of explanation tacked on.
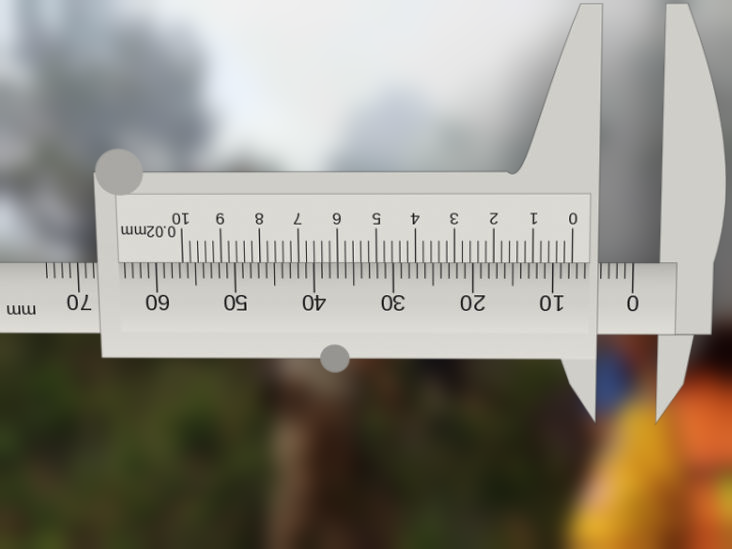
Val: 7.6 mm
